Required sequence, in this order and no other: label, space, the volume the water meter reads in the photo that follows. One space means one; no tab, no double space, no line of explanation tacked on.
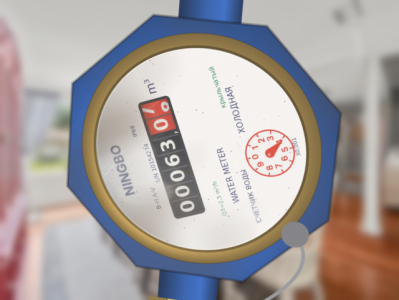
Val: 63.074 m³
